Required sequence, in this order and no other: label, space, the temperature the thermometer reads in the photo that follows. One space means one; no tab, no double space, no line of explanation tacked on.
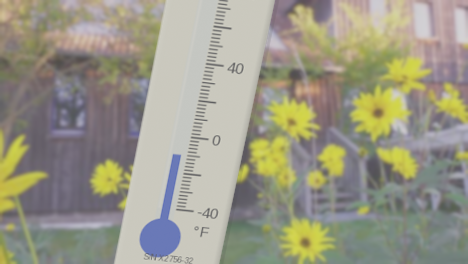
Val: -10 °F
